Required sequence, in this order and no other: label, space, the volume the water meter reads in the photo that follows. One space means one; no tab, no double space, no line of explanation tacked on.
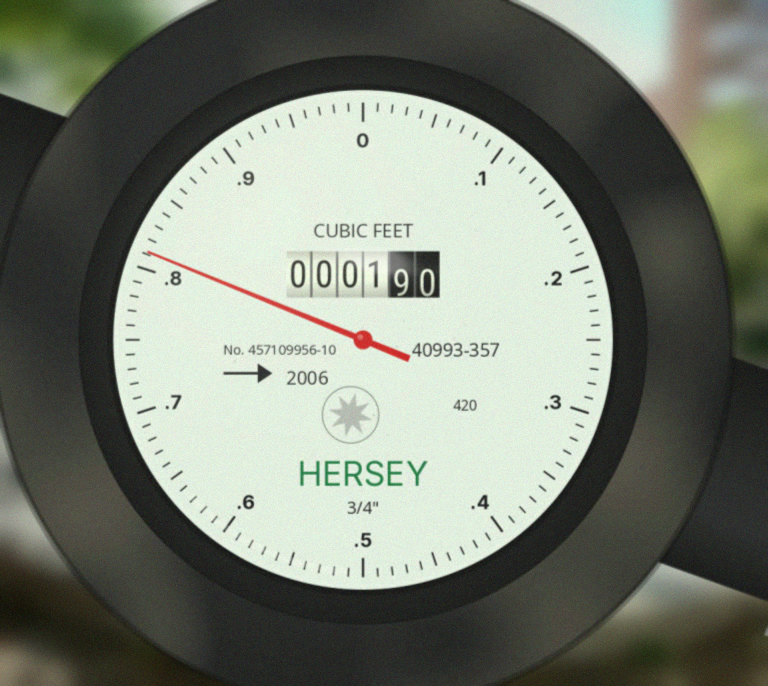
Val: 189.81 ft³
